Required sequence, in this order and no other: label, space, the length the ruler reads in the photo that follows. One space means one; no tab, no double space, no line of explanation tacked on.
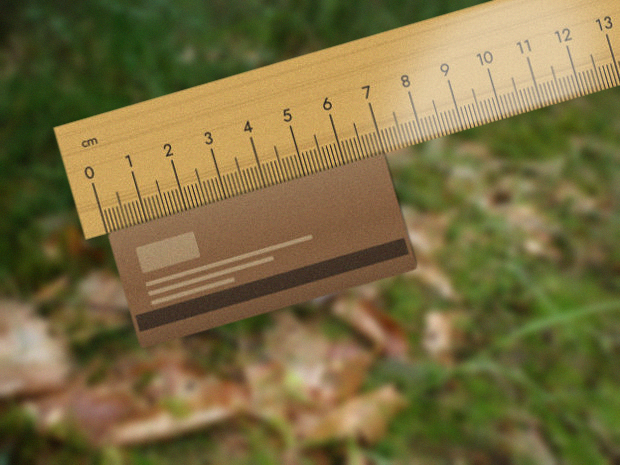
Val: 7 cm
